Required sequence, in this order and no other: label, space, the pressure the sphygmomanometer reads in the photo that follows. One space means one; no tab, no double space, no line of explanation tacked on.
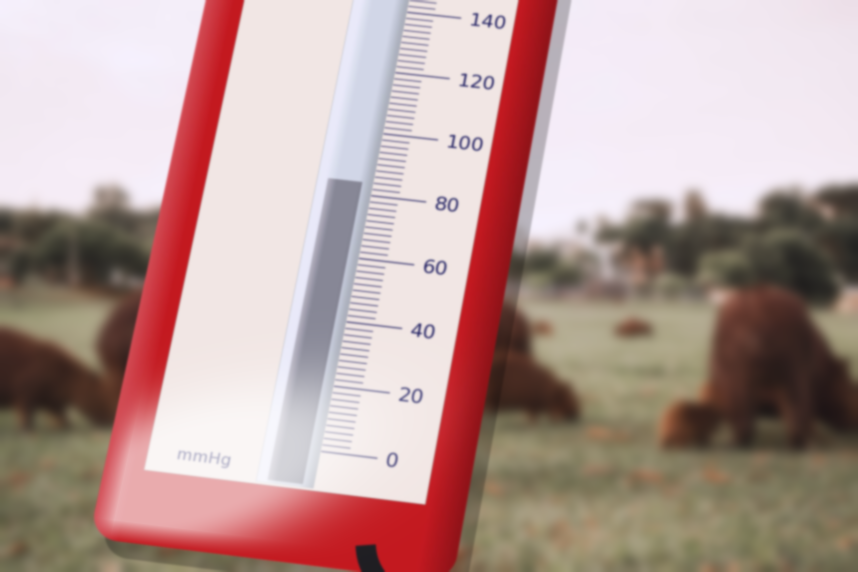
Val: 84 mmHg
